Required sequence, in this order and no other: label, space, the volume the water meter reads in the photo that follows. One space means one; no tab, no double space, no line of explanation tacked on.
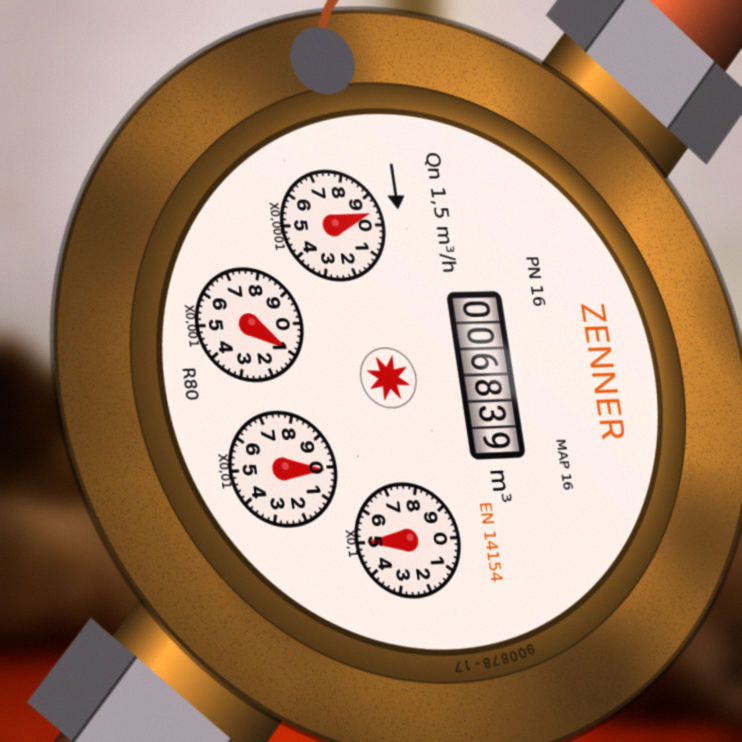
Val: 6839.5009 m³
